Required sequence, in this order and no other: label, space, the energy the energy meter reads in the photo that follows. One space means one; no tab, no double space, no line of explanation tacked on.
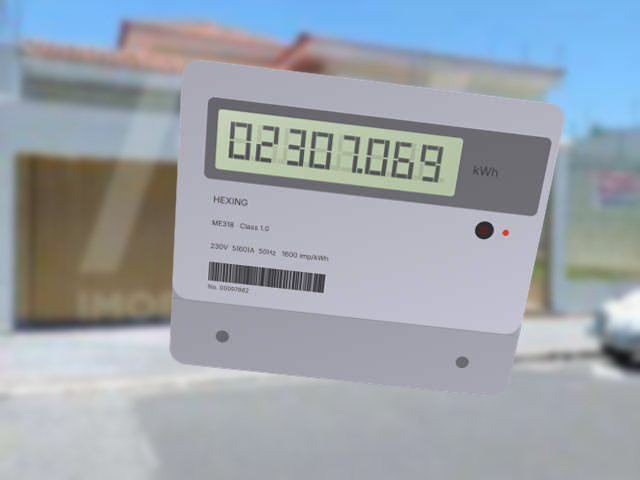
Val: 2307.069 kWh
